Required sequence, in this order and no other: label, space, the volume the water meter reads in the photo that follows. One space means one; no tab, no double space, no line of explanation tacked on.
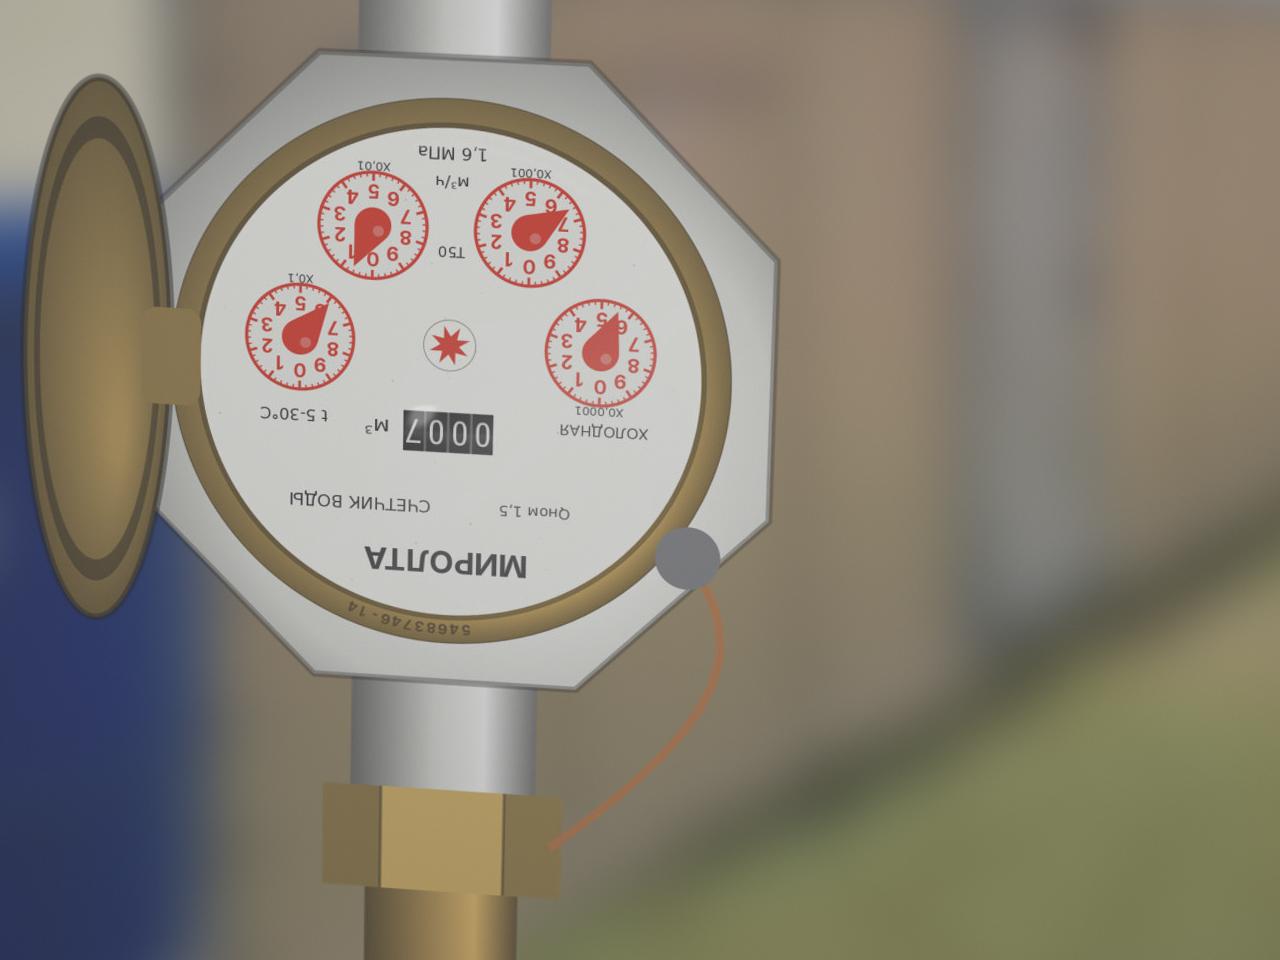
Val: 7.6065 m³
